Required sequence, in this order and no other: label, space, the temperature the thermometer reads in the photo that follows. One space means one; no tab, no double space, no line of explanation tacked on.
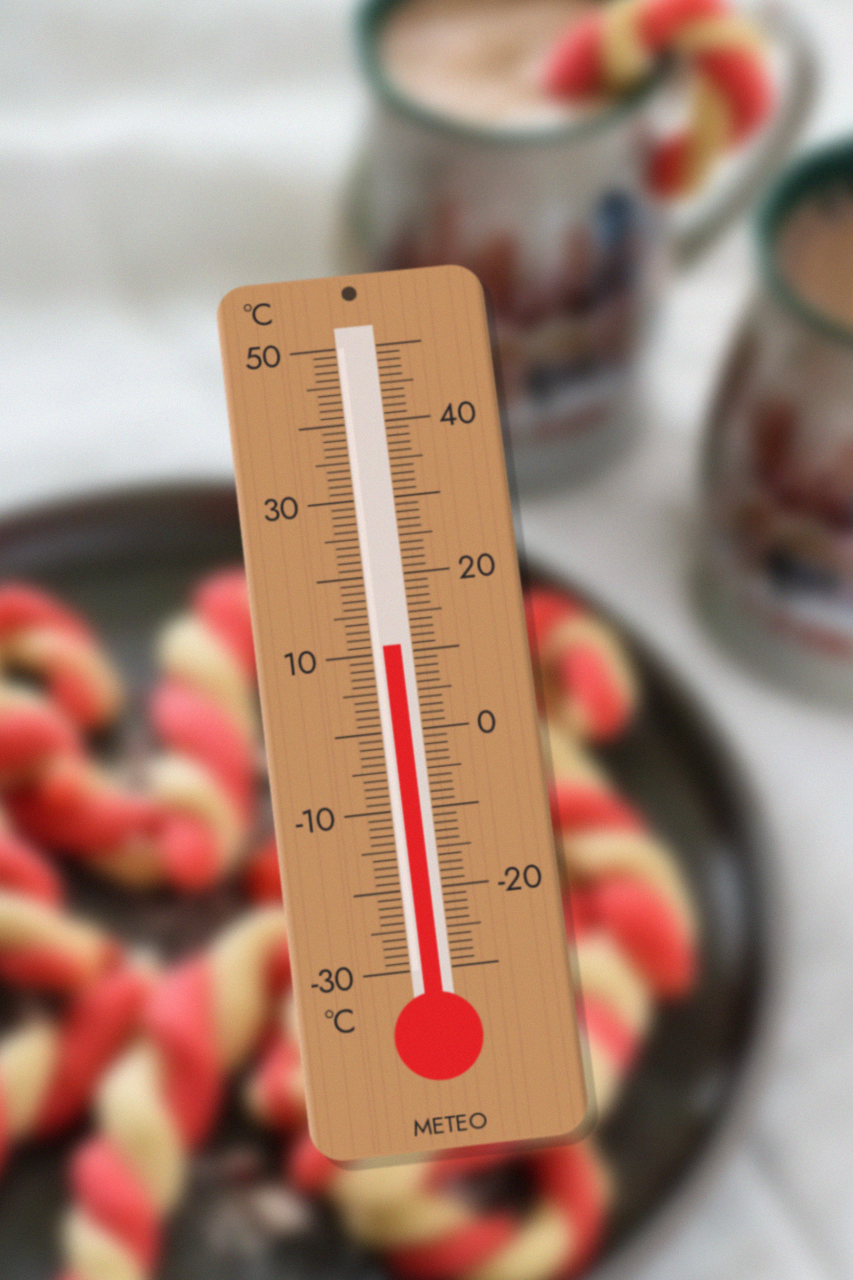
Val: 11 °C
